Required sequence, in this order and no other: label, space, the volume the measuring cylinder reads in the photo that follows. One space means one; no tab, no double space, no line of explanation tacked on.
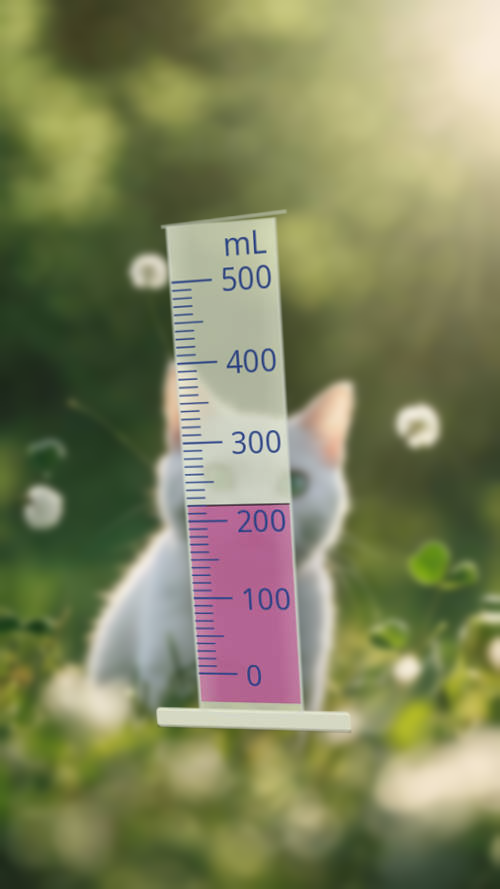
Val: 220 mL
